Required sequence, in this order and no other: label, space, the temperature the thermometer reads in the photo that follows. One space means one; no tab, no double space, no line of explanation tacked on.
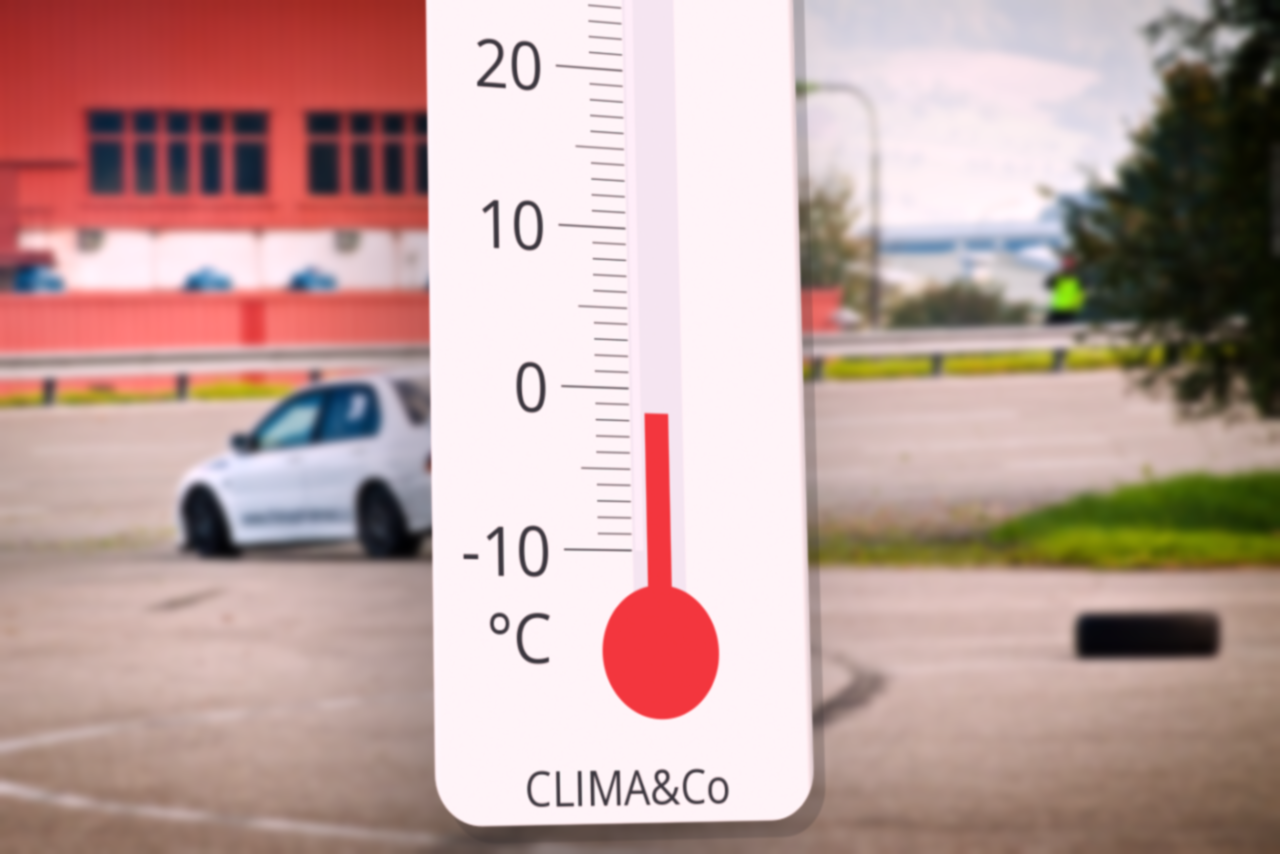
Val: -1.5 °C
